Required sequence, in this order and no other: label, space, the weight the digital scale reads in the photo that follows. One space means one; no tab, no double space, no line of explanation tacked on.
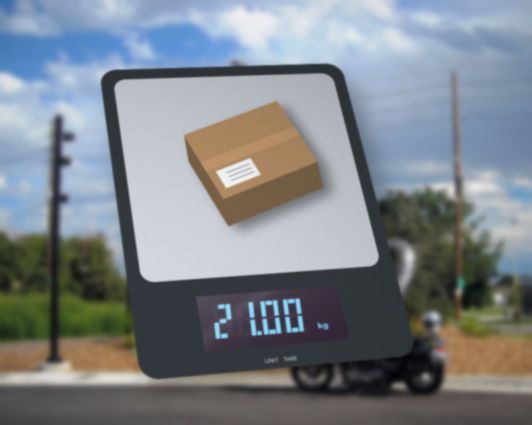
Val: 21.00 kg
